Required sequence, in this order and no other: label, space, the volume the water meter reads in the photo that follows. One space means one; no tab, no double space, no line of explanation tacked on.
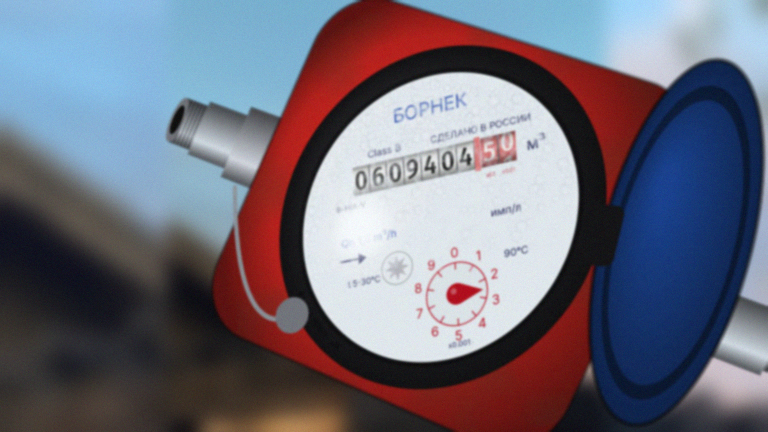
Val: 609404.502 m³
